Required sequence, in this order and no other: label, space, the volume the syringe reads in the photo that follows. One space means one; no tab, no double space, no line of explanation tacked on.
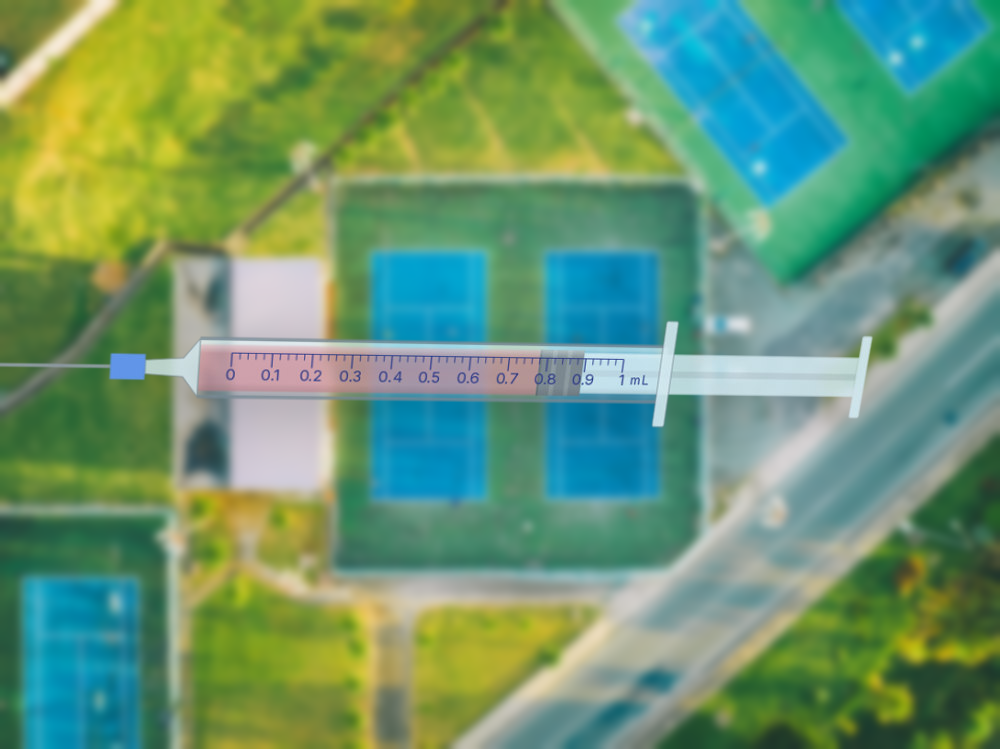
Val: 0.78 mL
